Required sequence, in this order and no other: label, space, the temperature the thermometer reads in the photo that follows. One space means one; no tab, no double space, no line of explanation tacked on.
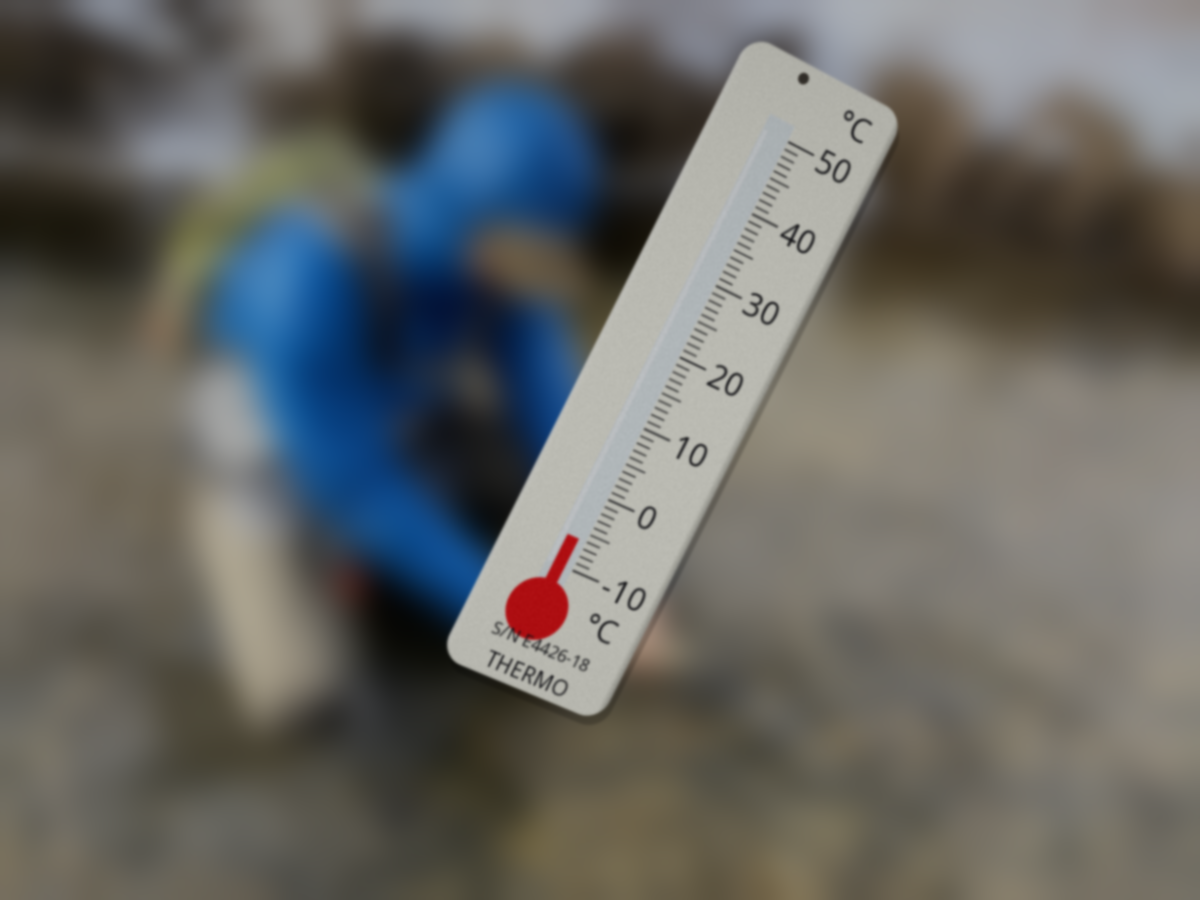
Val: -6 °C
